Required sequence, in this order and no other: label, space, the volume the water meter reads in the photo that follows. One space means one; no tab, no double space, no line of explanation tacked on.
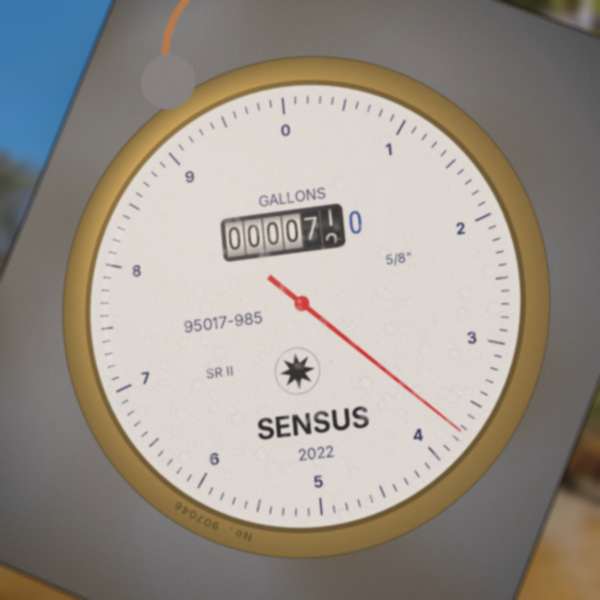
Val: 713.7 gal
